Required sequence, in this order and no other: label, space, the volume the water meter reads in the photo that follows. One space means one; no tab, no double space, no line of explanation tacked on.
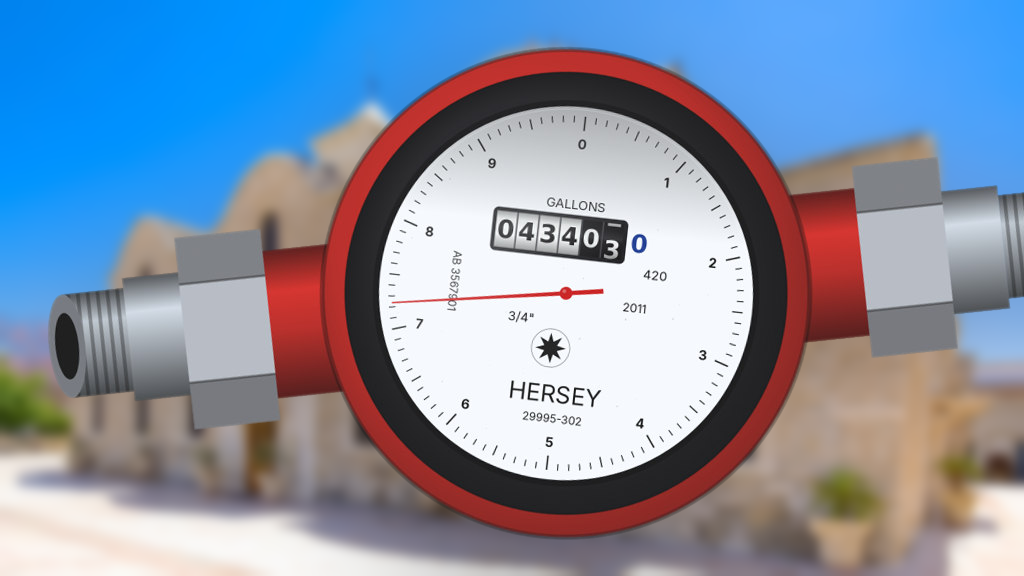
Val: 434027.2 gal
